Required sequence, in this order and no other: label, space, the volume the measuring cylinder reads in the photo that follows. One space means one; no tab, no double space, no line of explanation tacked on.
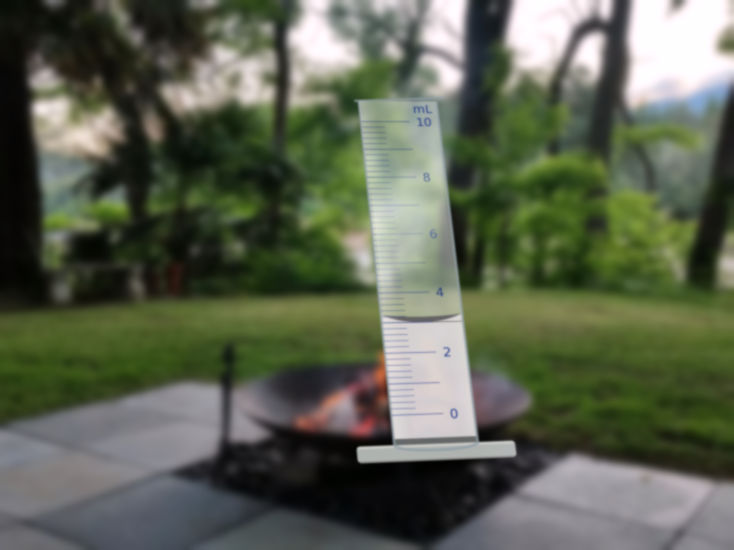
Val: 3 mL
